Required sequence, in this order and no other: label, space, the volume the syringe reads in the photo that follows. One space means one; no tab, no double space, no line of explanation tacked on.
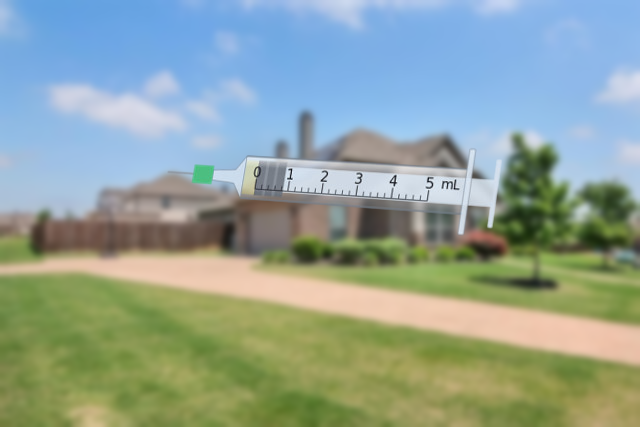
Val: 0 mL
